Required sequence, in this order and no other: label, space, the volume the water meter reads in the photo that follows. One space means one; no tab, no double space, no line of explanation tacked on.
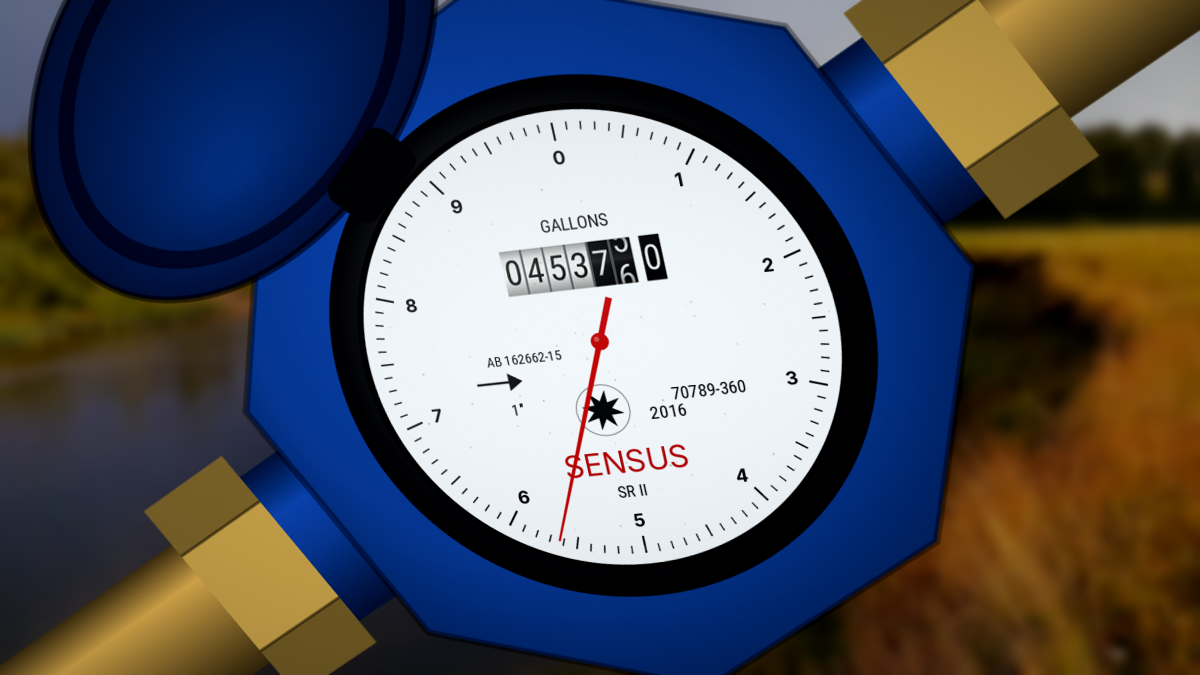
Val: 453755.6 gal
